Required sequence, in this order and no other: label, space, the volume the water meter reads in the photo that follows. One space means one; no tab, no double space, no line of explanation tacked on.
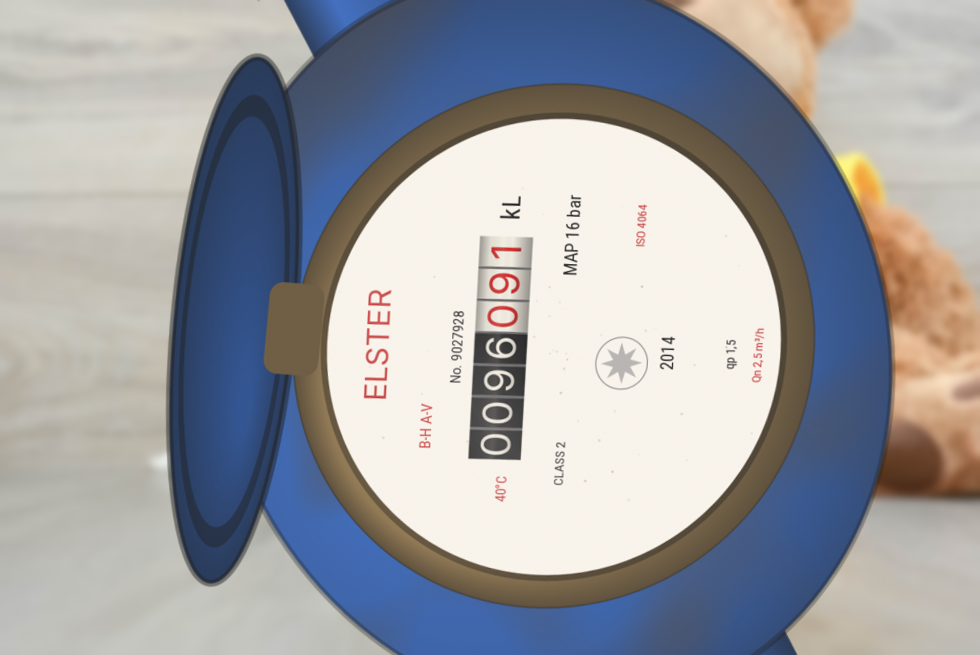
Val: 96.091 kL
